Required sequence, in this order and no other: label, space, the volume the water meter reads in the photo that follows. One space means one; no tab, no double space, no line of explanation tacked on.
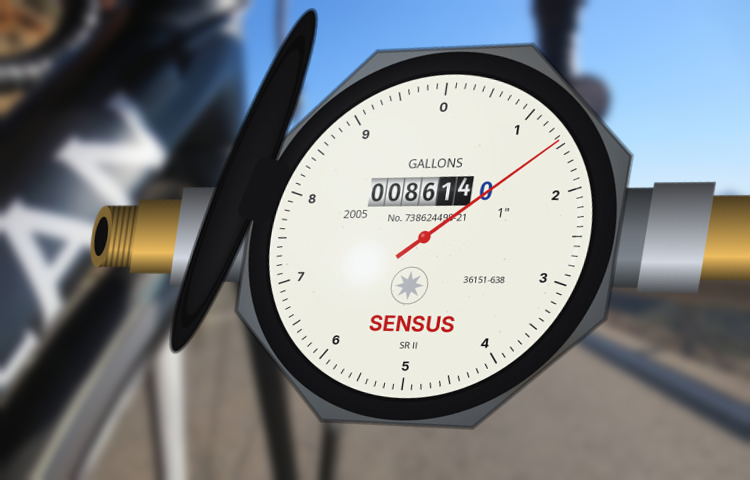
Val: 86141.4 gal
